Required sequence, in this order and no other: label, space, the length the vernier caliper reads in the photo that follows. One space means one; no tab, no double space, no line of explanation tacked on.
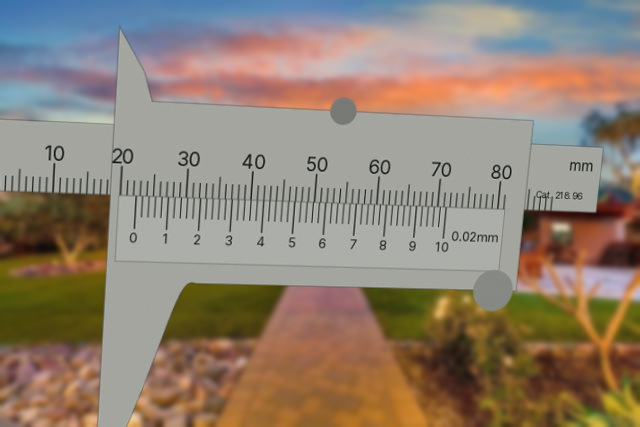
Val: 22.4 mm
